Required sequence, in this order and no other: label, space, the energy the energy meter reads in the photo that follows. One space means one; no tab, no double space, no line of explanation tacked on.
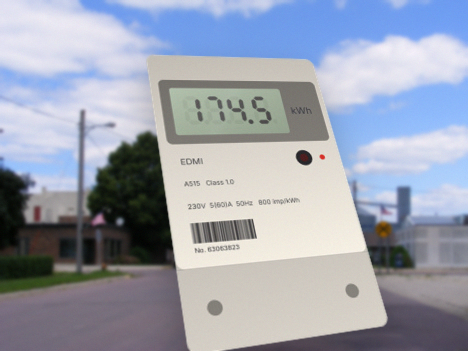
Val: 174.5 kWh
